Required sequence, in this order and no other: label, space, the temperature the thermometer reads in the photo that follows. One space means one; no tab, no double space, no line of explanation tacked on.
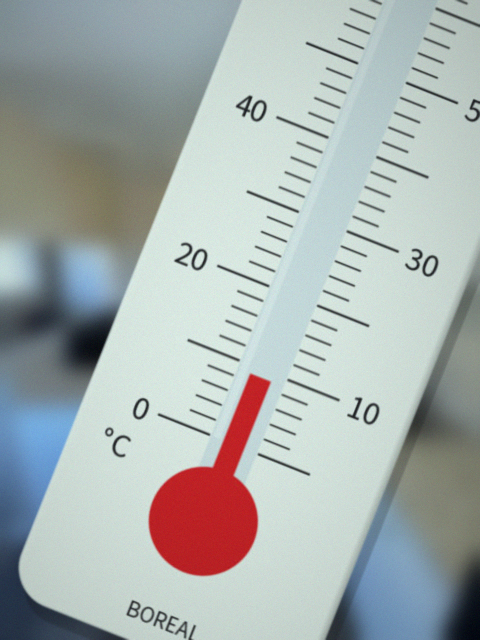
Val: 9 °C
